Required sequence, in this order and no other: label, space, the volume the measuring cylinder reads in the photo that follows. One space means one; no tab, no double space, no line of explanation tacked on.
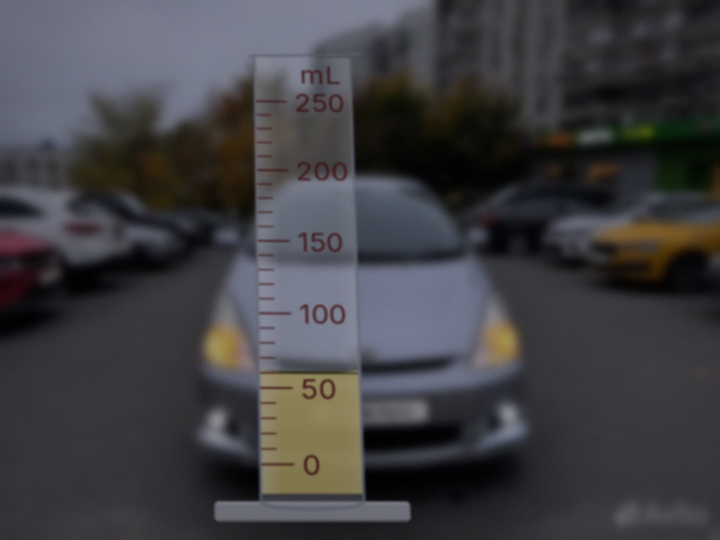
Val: 60 mL
